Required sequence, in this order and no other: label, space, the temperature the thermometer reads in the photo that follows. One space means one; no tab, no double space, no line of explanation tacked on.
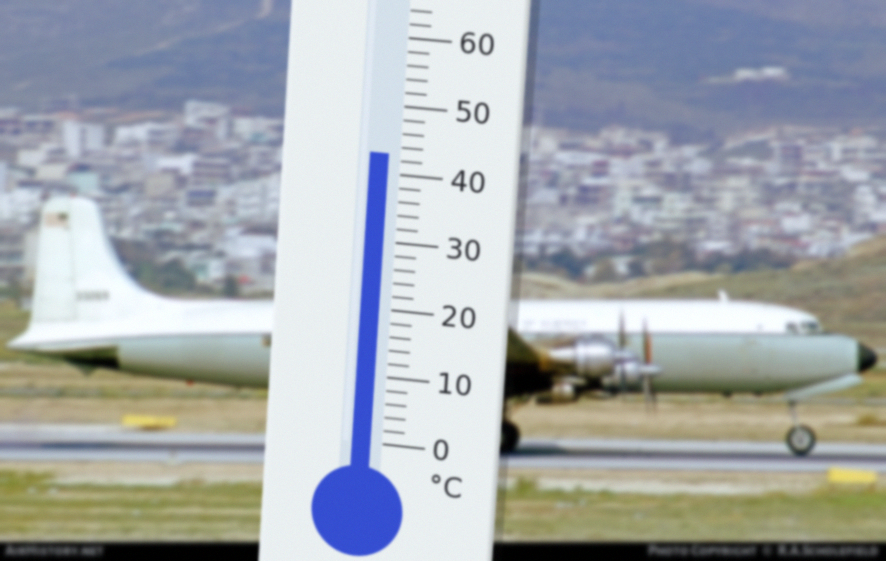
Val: 43 °C
